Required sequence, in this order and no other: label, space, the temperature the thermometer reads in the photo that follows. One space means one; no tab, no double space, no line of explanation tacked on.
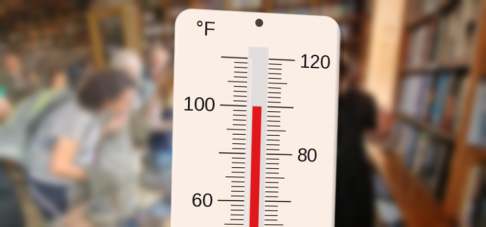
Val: 100 °F
